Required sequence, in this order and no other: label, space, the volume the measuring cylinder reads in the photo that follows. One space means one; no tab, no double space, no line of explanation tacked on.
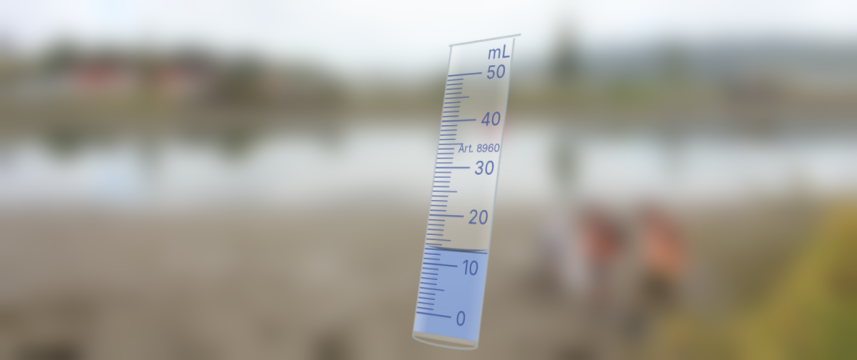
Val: 13 mL
